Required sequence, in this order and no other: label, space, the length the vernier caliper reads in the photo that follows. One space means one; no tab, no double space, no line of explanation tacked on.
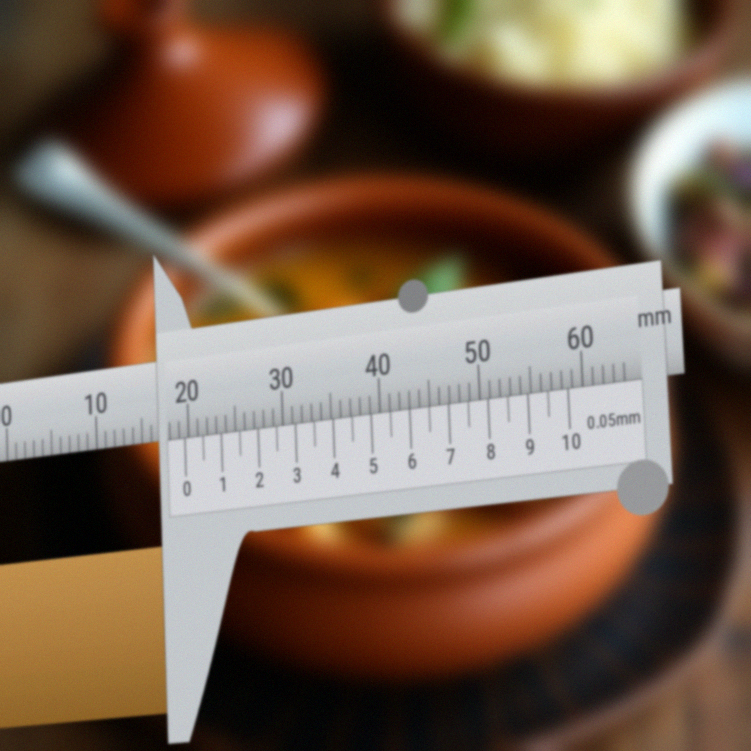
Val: 19.6 mm
